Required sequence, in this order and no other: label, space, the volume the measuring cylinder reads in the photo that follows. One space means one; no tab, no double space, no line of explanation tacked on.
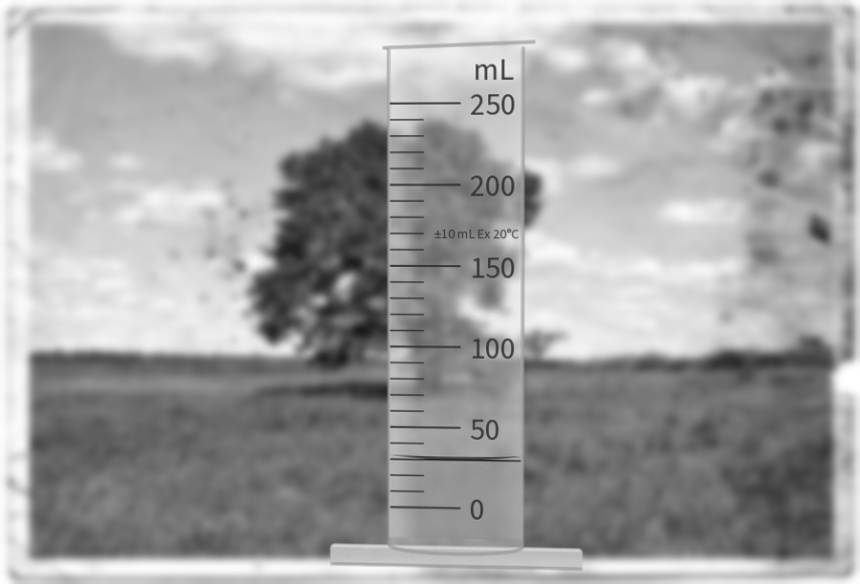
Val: 30 mL
